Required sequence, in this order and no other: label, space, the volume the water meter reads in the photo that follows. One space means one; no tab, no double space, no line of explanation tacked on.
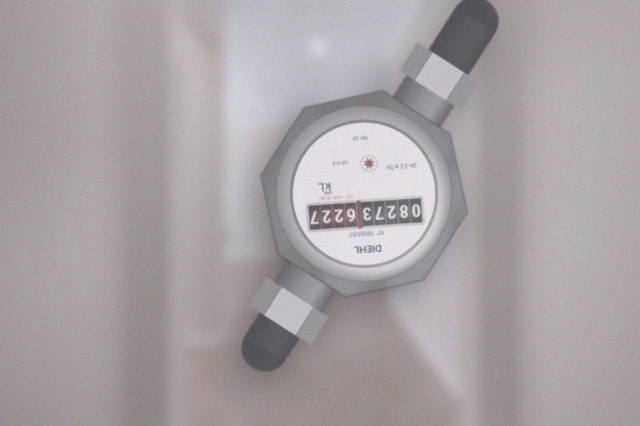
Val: 8273.6227 kL
